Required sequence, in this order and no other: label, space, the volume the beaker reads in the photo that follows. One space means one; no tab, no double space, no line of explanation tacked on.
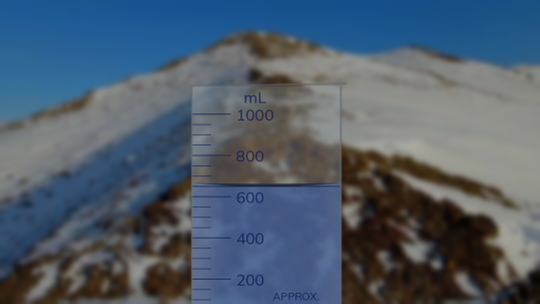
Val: 650 mL
